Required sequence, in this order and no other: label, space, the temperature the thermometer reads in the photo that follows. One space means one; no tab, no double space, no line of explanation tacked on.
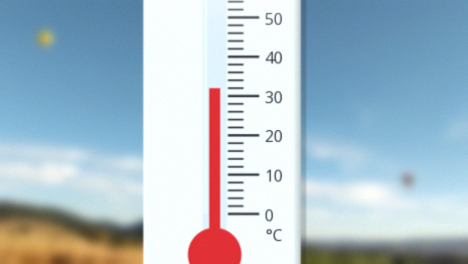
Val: 32 °C
